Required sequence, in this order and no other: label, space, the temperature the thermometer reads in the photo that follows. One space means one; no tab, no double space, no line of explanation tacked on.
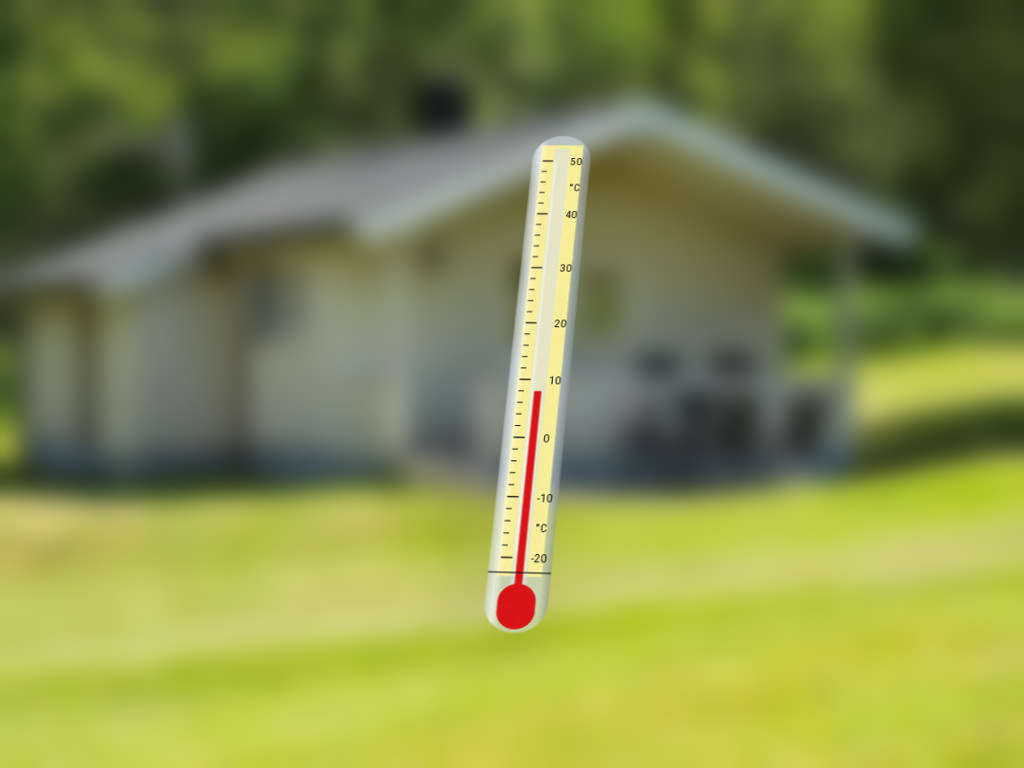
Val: 8 °C
